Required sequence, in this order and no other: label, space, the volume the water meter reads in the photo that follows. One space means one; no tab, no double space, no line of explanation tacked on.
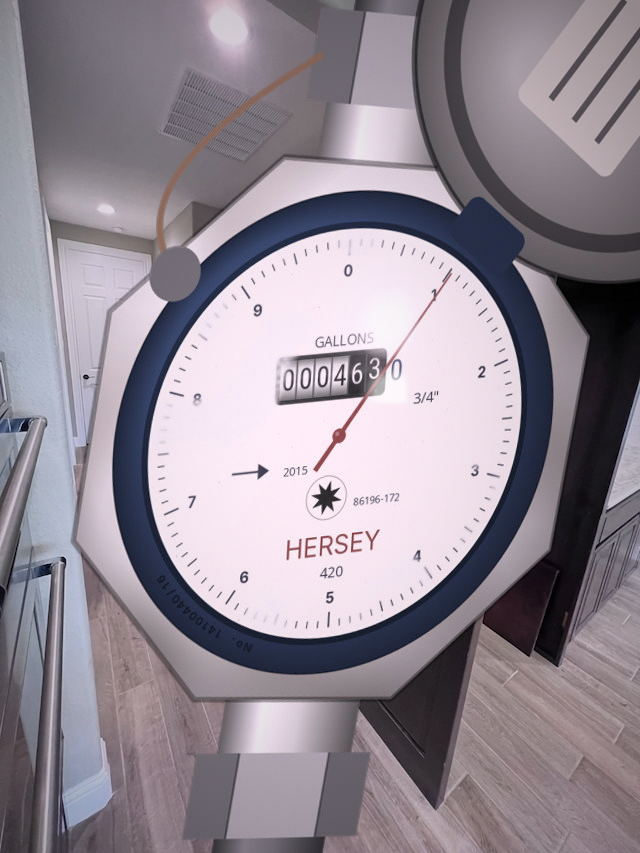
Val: 4631.0 gal
